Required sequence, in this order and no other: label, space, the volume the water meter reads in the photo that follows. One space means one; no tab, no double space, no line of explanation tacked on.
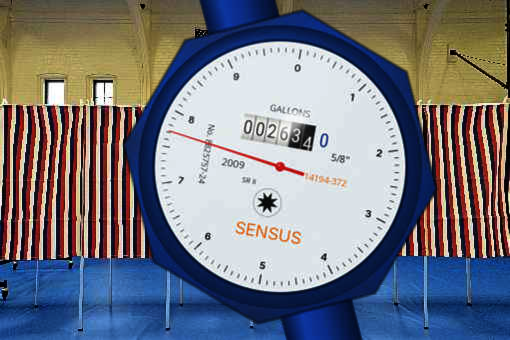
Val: 26337.7 gal
